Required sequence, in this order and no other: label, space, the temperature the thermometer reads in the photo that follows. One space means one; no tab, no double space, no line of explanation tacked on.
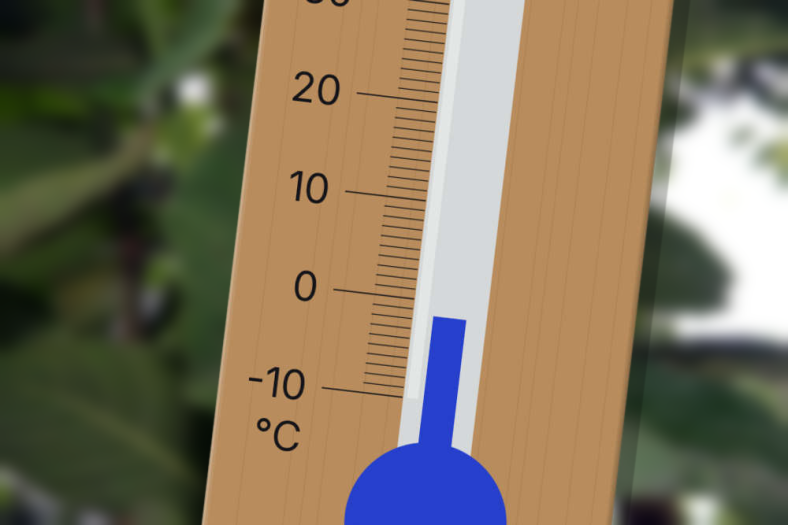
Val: -1.5 °C
